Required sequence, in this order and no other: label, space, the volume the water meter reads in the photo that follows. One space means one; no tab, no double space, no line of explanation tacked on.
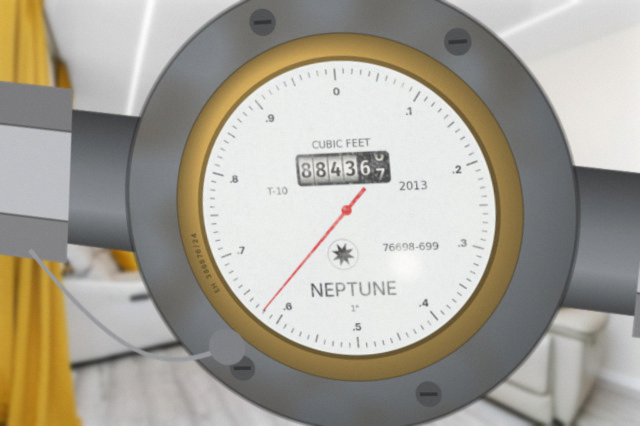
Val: 884366.62 ft³
